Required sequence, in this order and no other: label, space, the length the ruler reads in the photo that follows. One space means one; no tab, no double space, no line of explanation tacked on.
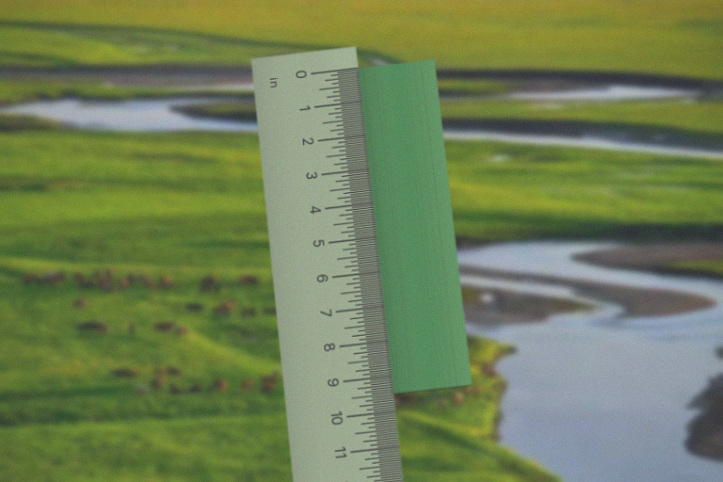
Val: 9.5 in
